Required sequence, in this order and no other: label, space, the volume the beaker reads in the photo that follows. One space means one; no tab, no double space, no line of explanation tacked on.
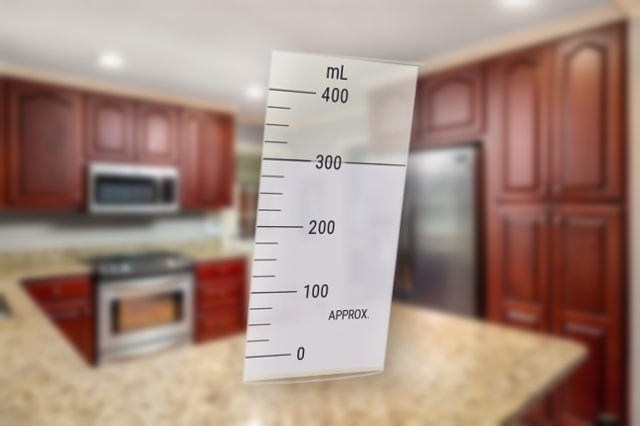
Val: 300 mL
